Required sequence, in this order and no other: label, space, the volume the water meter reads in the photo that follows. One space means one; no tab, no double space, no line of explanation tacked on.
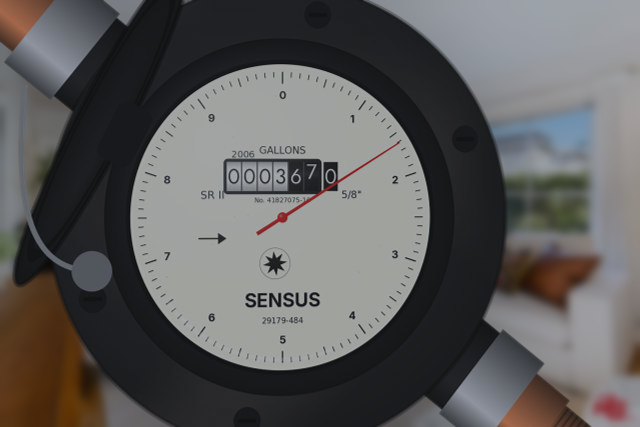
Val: 3671.6 gal
